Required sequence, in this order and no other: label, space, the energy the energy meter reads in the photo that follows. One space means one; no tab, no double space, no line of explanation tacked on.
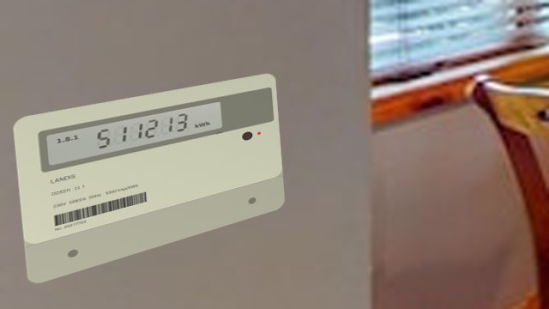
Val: 511213 kWh
